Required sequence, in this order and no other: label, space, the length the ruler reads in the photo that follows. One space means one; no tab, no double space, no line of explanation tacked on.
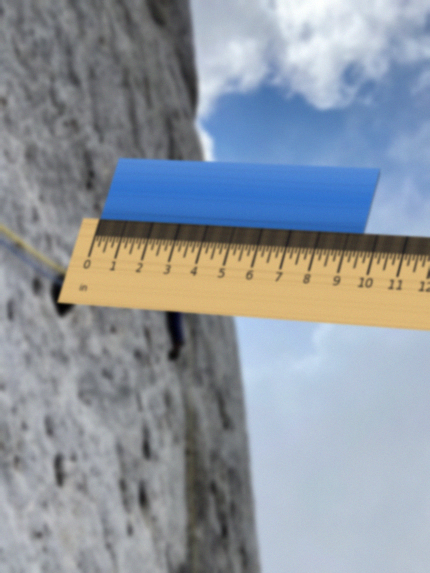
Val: 9.5 in
